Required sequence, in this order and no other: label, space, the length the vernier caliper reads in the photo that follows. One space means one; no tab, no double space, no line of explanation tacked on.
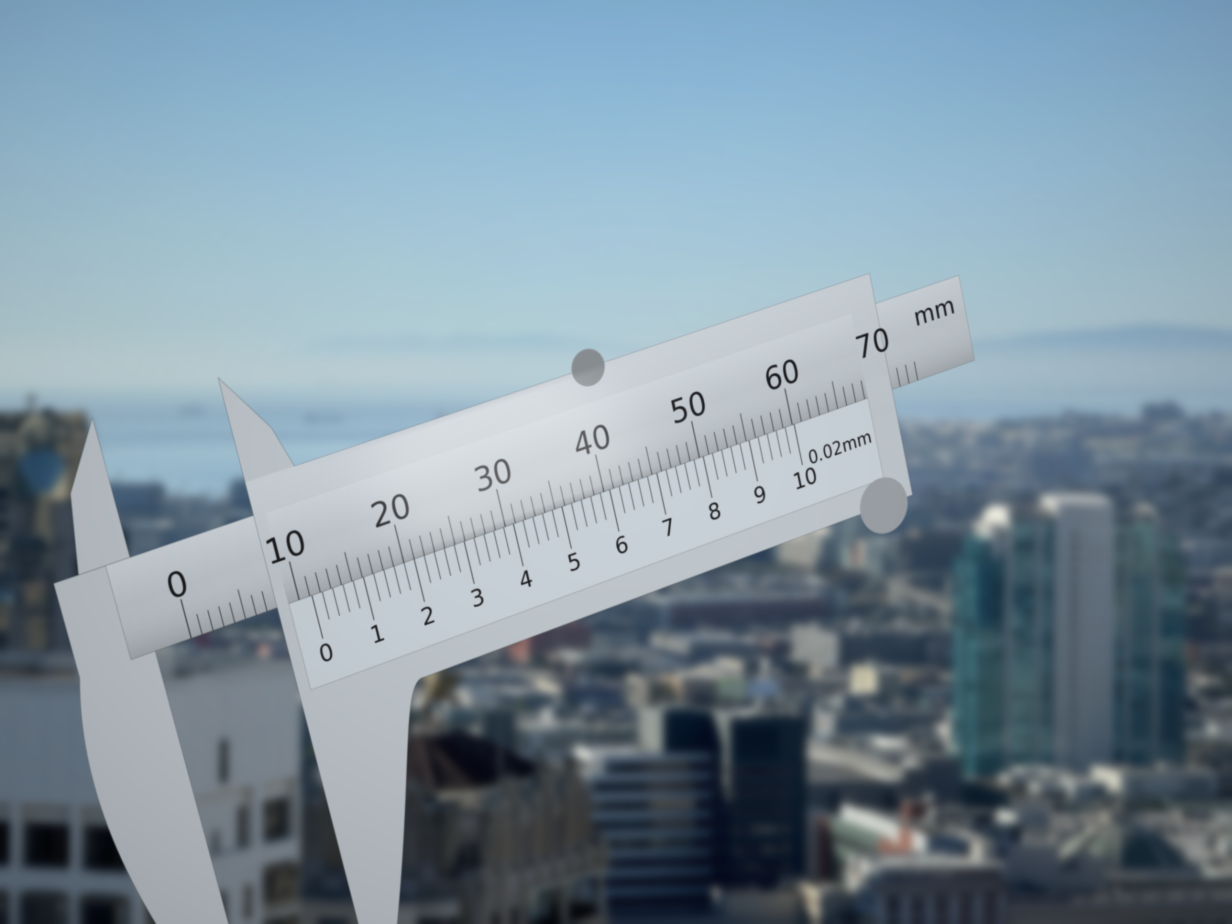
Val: 11.2 mm
